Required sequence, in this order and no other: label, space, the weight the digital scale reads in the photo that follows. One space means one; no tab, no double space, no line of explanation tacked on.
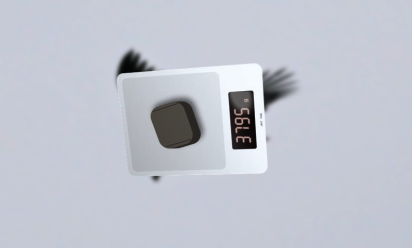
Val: 3795 g
